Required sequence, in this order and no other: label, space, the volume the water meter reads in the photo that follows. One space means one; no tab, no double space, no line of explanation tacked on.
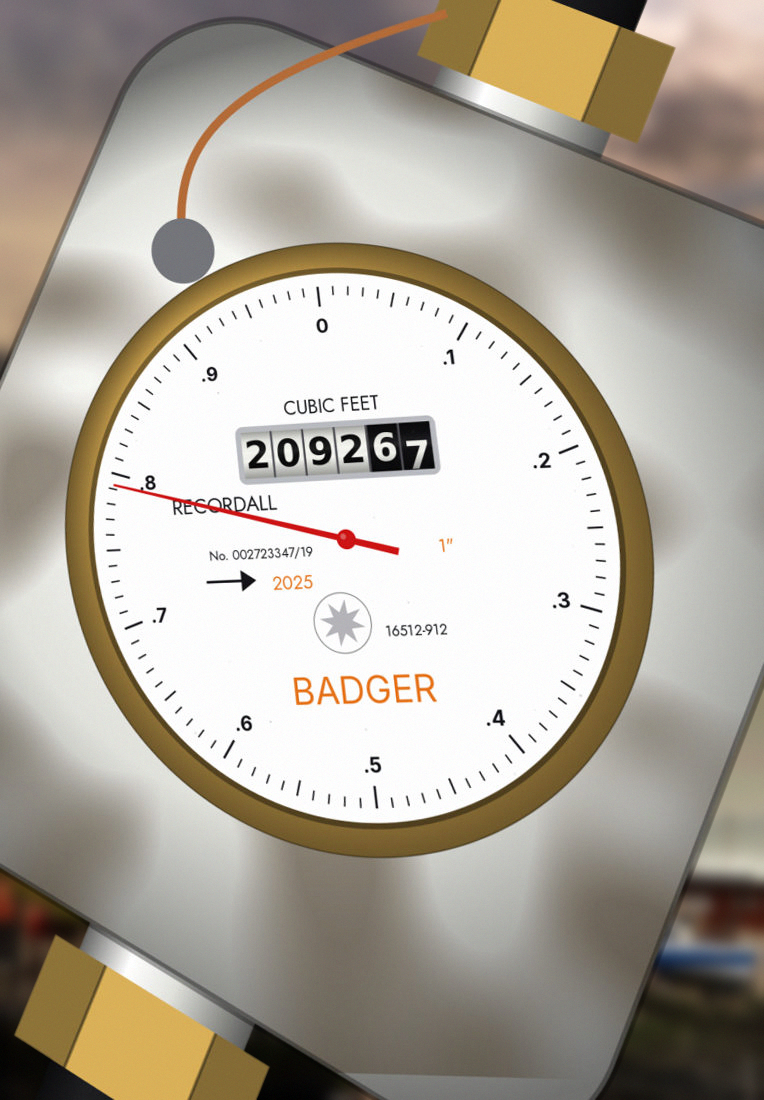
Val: 209266.79 ft³
